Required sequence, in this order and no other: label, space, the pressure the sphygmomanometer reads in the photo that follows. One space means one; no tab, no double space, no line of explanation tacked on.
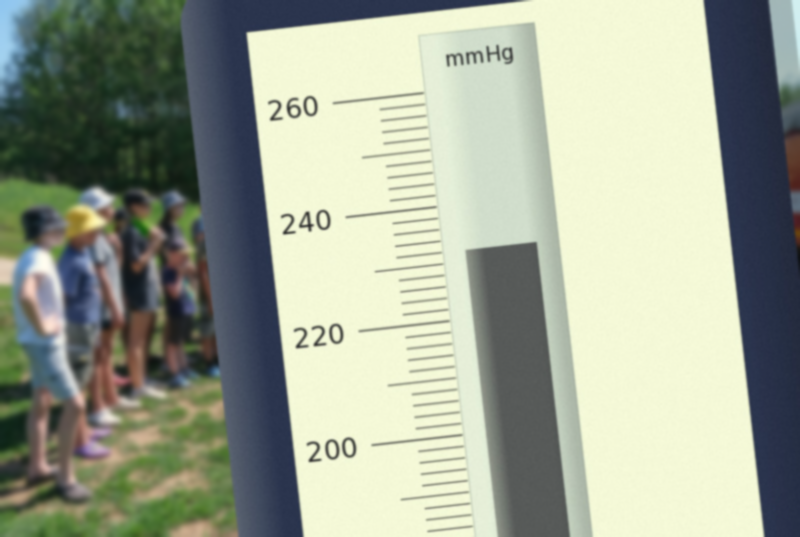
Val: 232 mmHg
